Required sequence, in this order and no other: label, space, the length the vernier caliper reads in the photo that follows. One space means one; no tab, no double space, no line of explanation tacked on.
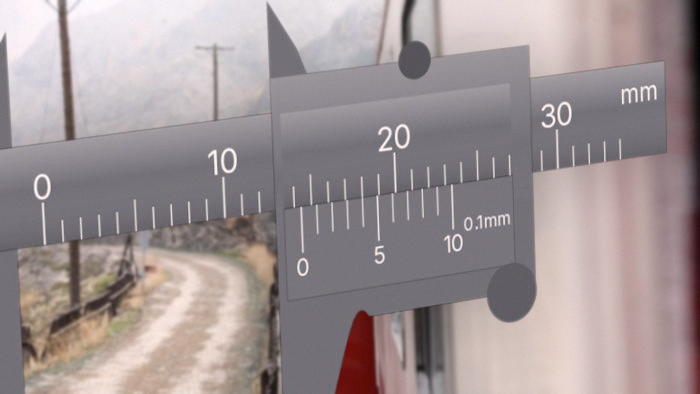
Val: 14.4 mm
